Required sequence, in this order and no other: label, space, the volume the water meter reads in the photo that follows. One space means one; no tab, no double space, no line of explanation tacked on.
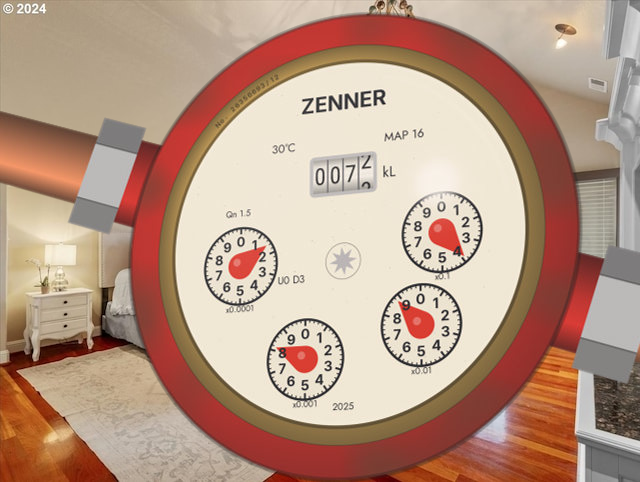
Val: 72.3881 kL
